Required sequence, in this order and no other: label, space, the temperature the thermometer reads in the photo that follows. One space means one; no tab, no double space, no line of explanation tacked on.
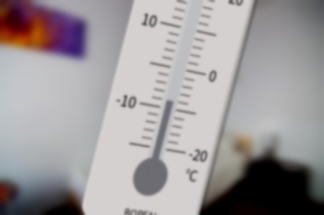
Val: -8 °C
